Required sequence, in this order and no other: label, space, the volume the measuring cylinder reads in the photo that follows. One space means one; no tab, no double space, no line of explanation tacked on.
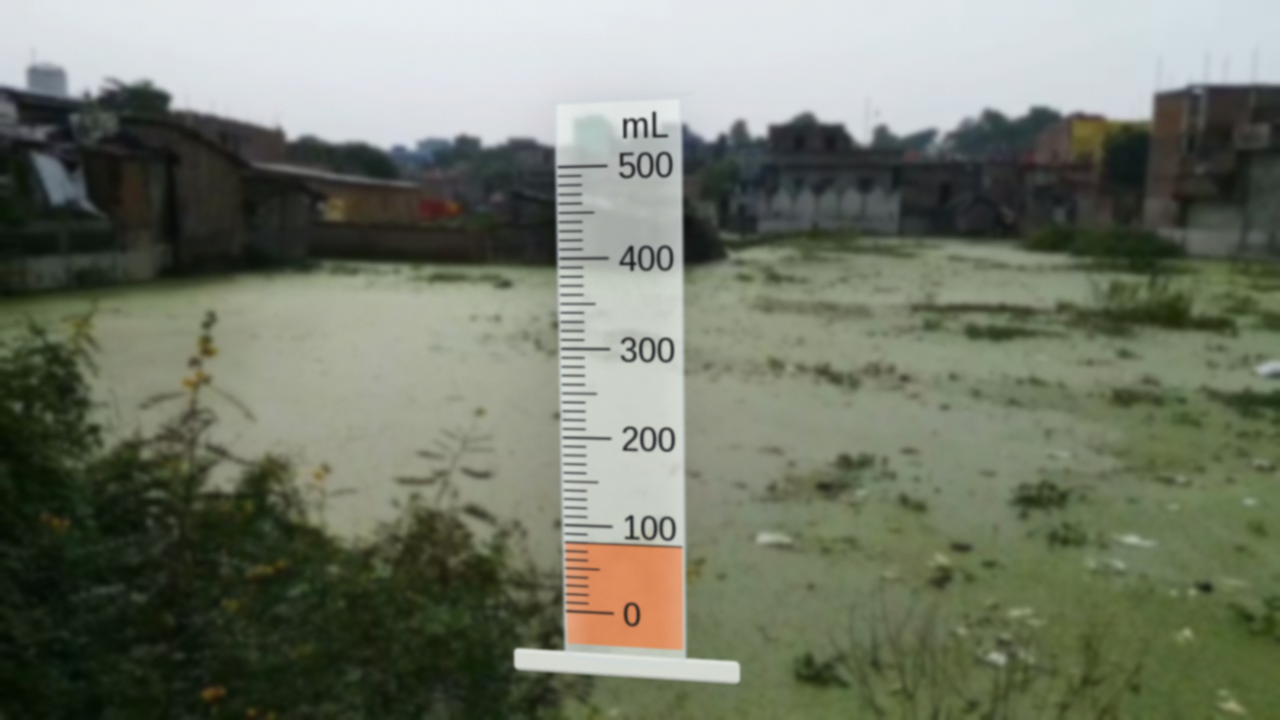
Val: 80 mL
